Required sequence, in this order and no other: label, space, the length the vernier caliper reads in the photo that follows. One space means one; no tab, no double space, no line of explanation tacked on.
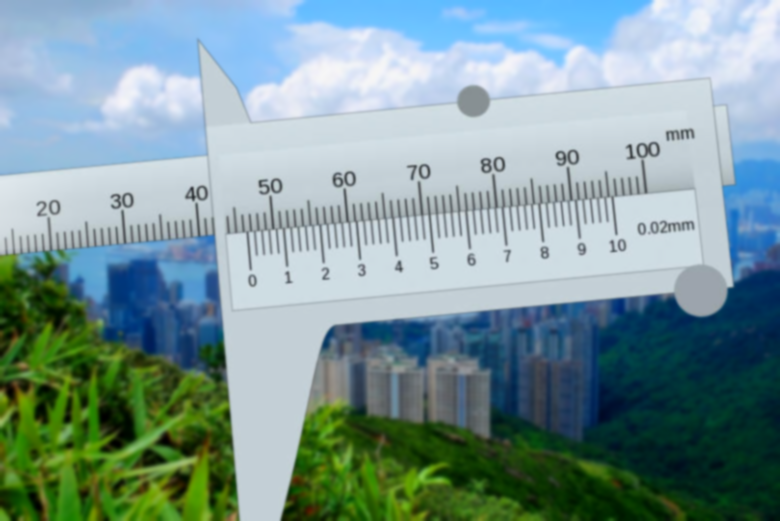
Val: 46.5 mm
